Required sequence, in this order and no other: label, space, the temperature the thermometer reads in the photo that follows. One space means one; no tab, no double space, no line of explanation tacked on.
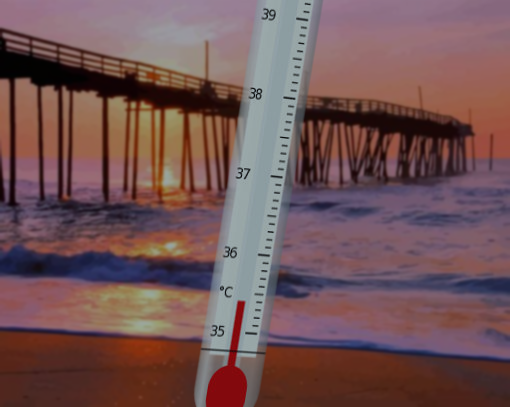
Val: 35.4 °C
